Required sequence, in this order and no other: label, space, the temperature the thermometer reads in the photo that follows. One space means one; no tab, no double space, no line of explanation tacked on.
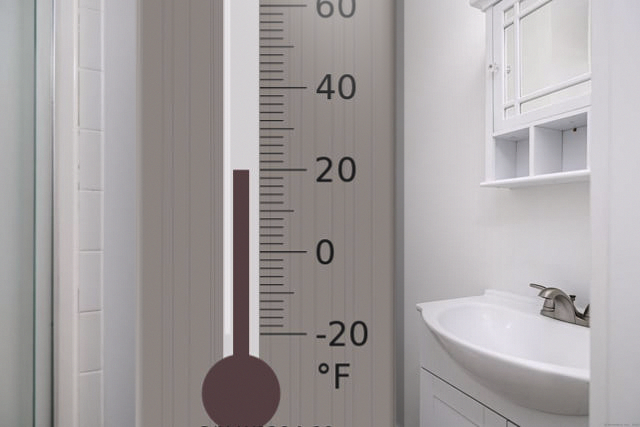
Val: 20 °F
